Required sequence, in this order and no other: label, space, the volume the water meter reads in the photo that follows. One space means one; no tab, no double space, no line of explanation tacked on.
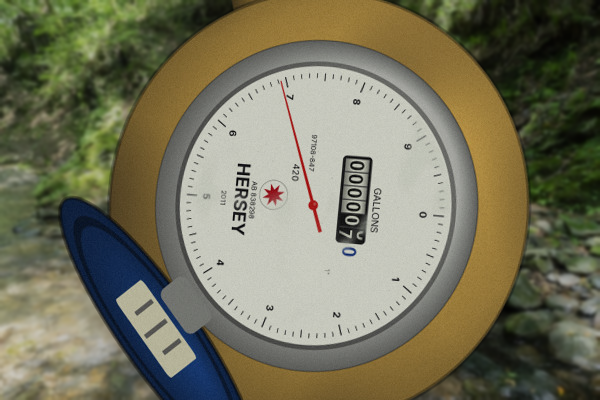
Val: 66.9 gal
